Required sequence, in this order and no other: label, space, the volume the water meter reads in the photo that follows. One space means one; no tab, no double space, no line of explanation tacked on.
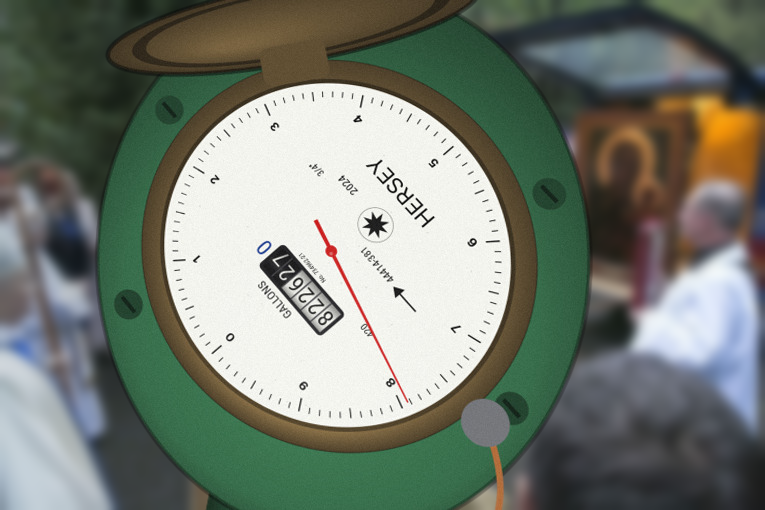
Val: 8226267.9 gal
